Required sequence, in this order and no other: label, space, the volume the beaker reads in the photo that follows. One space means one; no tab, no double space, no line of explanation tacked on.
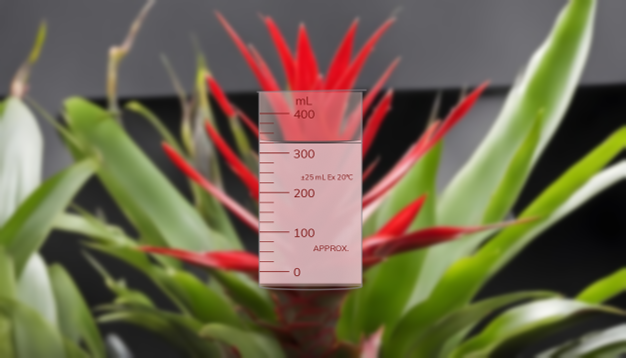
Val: 325 mL
